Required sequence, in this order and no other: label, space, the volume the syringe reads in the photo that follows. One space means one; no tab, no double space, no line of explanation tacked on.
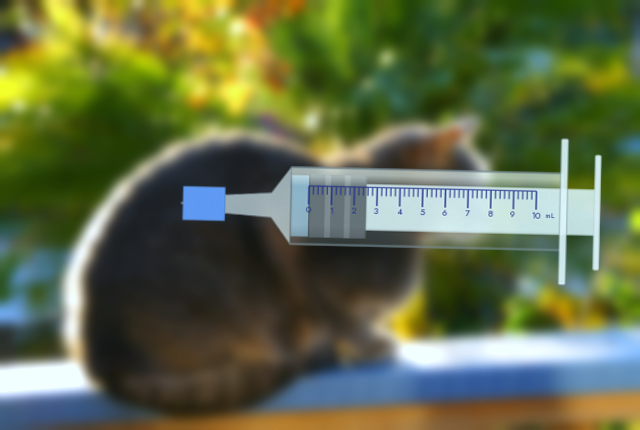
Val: 0 mL
